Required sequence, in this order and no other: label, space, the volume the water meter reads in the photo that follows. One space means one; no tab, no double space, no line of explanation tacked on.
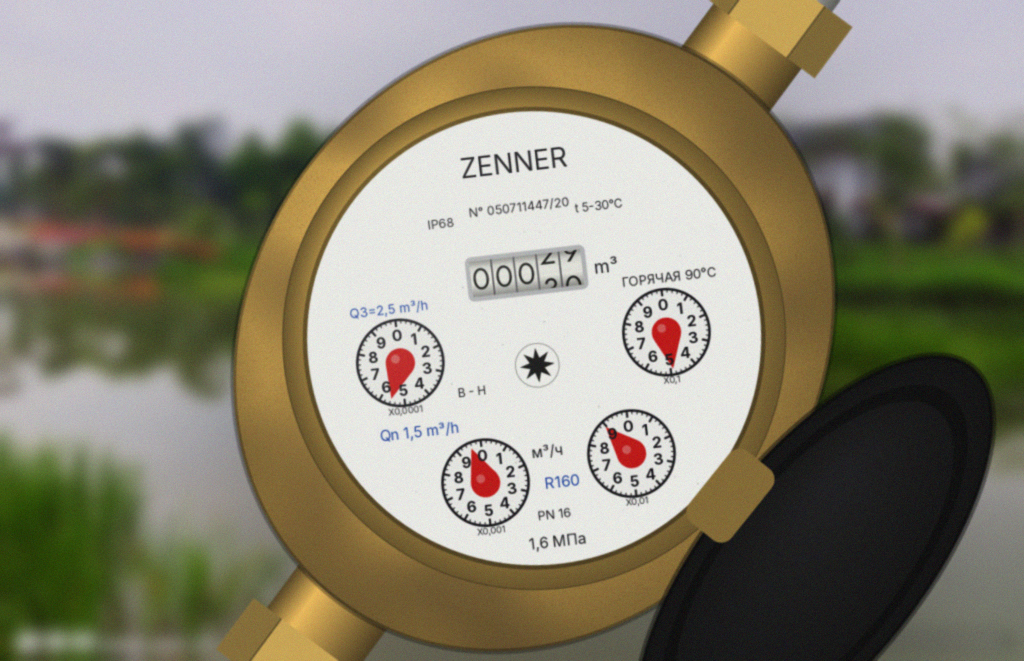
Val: 29.4895 m³
